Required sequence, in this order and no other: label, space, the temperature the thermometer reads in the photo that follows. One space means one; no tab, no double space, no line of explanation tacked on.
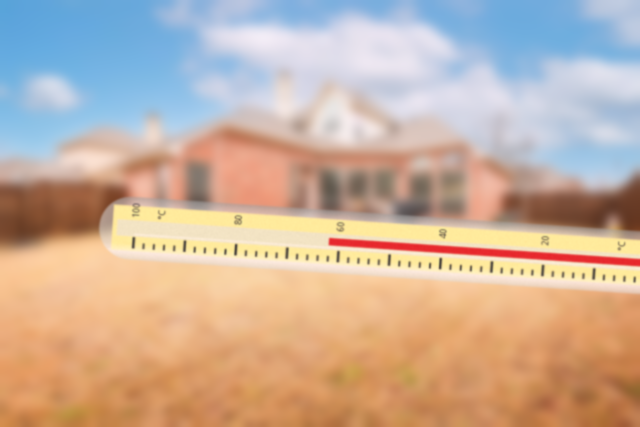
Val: 62 °C
